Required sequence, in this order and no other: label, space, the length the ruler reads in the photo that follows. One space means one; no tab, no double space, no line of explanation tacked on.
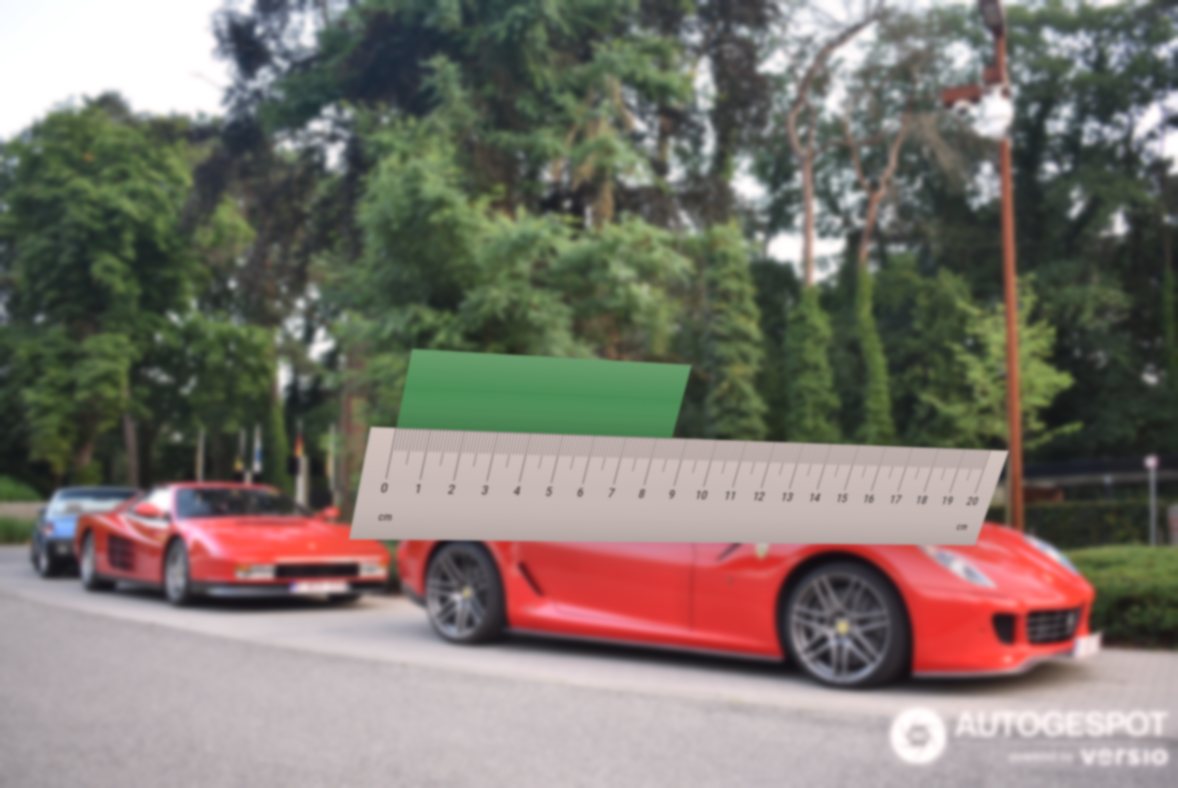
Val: 8.5 cm
